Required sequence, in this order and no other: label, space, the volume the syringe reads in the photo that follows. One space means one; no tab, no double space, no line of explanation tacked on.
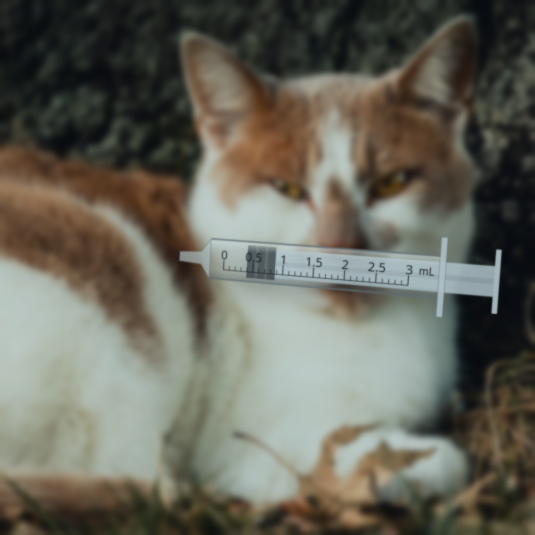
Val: 0.4 mL
